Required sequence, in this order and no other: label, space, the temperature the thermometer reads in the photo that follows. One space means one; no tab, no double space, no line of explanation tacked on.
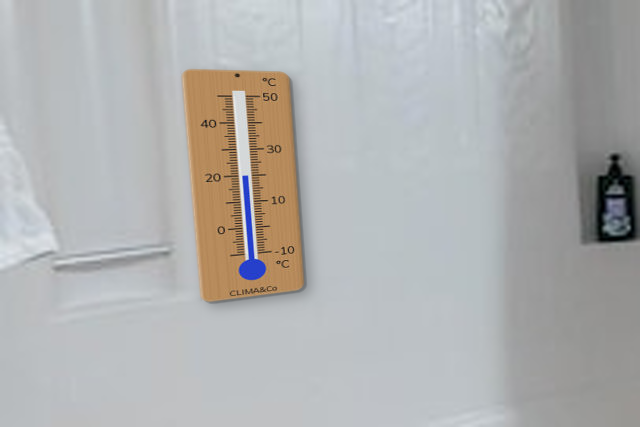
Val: 20 °C
